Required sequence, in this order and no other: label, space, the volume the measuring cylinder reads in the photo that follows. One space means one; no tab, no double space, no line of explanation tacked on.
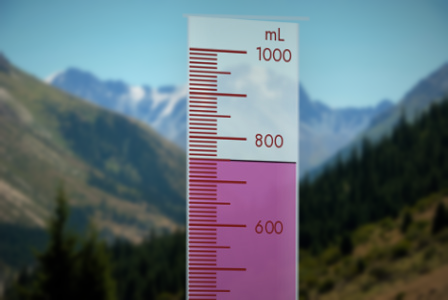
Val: 750 mL
